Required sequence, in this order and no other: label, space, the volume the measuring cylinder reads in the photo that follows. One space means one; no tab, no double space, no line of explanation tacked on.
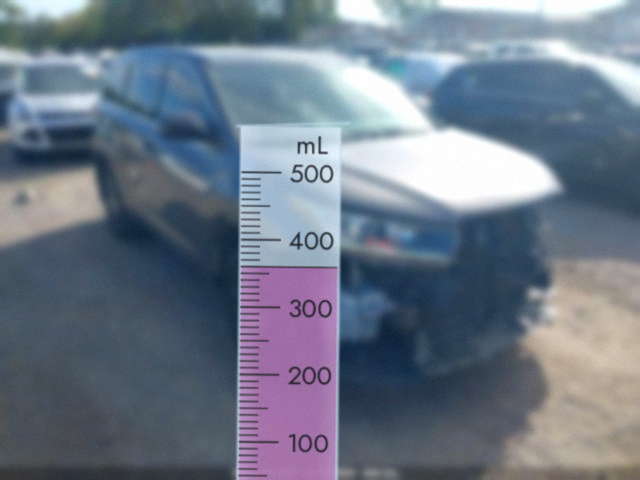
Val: 360 mL
